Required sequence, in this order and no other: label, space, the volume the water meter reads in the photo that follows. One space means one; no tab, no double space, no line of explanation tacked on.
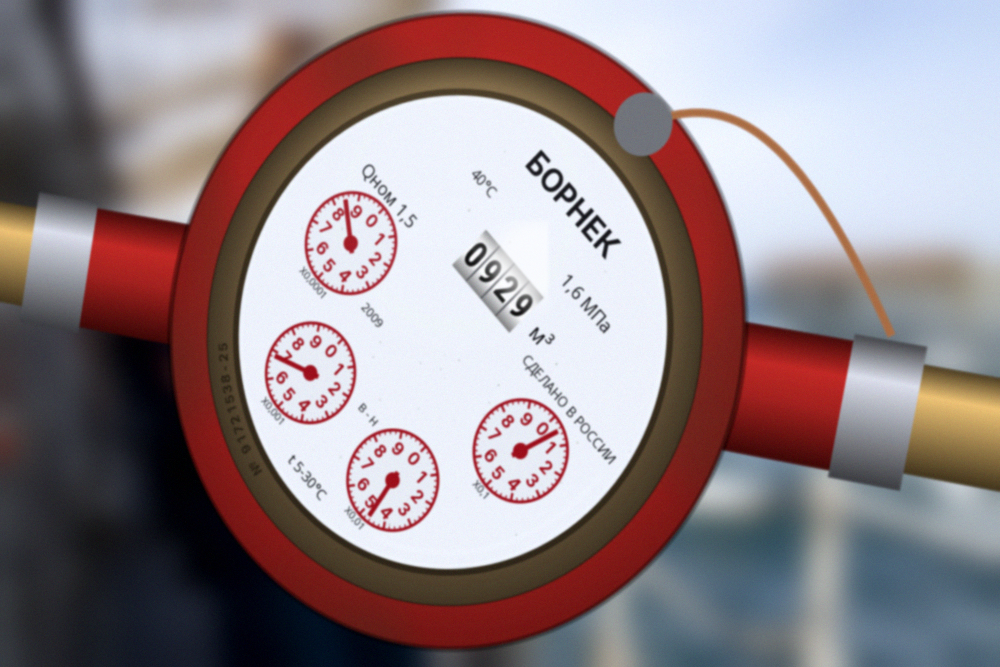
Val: 929.0468 m³
